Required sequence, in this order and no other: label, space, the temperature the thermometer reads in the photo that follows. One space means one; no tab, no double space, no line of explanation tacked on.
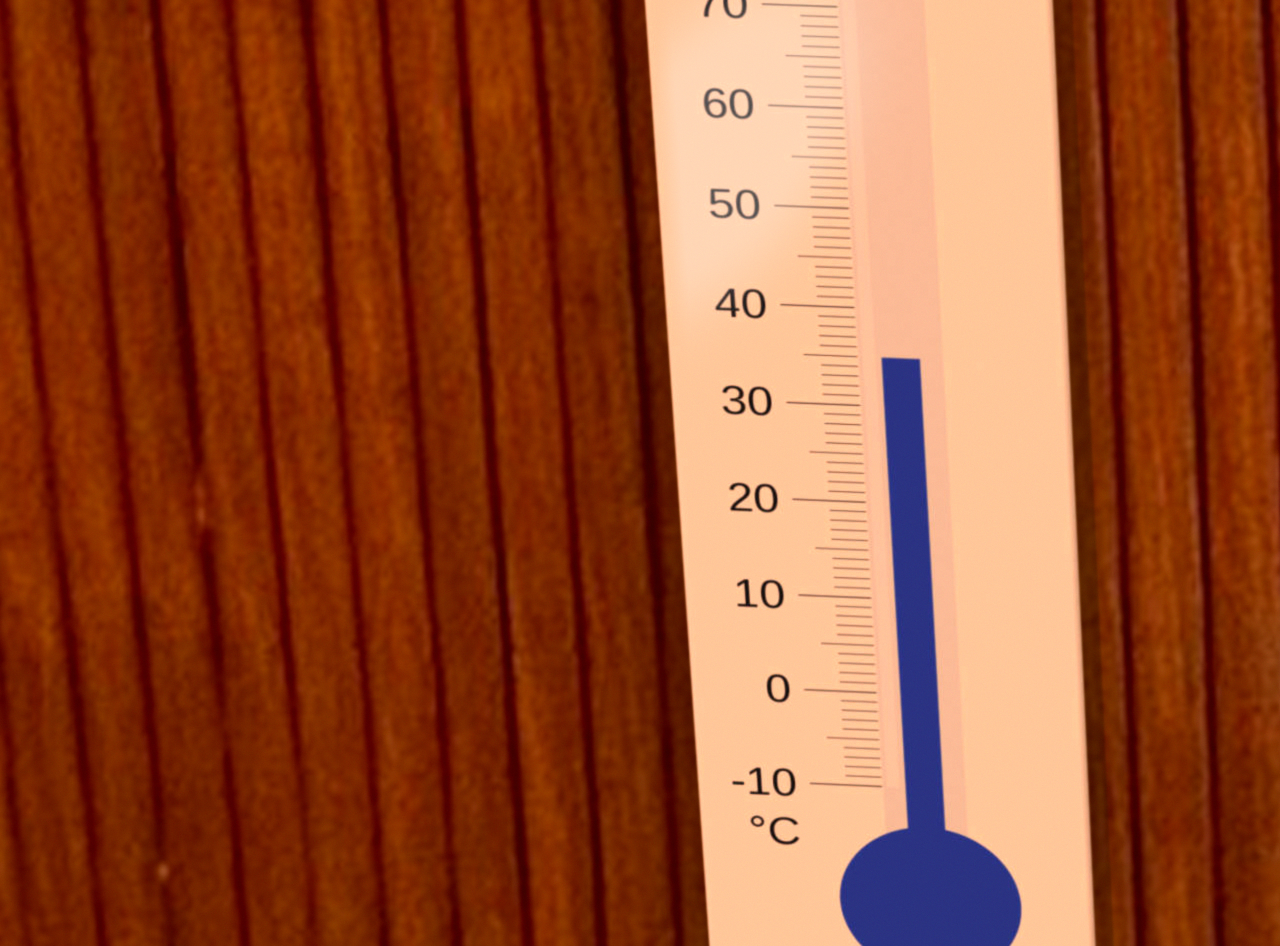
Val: 35 °C
